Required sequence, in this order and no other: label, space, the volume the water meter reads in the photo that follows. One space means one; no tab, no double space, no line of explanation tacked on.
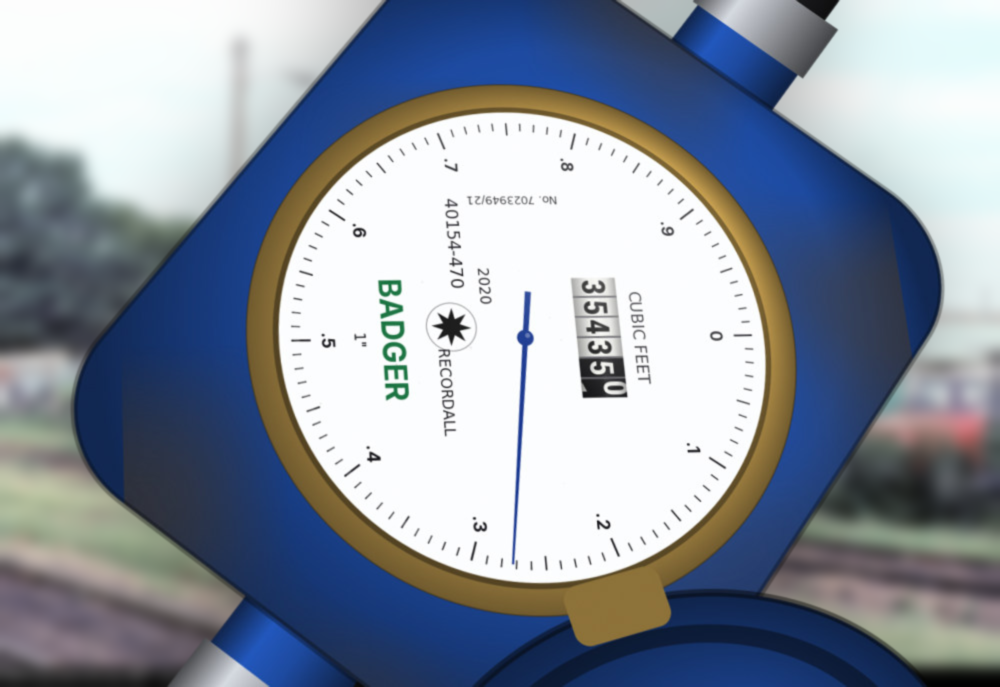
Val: 354350.27 ft³
